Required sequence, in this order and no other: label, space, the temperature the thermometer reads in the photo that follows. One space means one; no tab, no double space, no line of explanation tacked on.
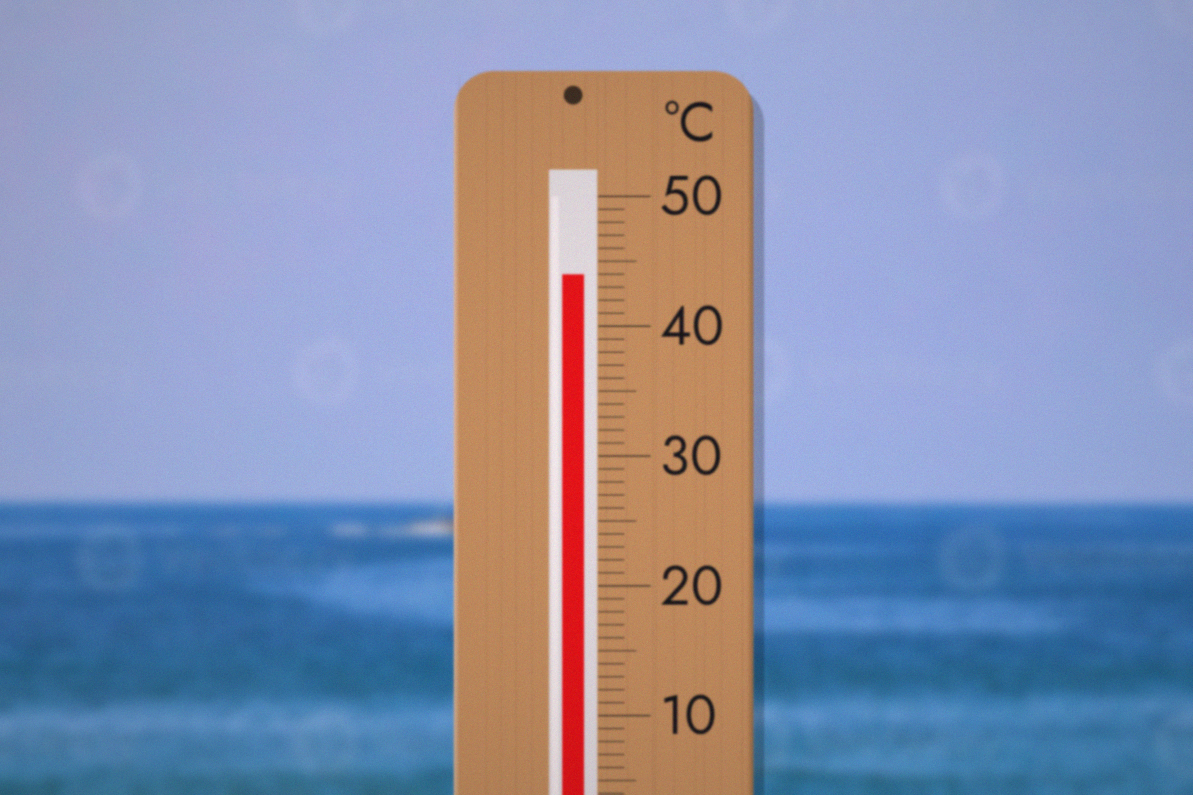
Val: 44 °C
